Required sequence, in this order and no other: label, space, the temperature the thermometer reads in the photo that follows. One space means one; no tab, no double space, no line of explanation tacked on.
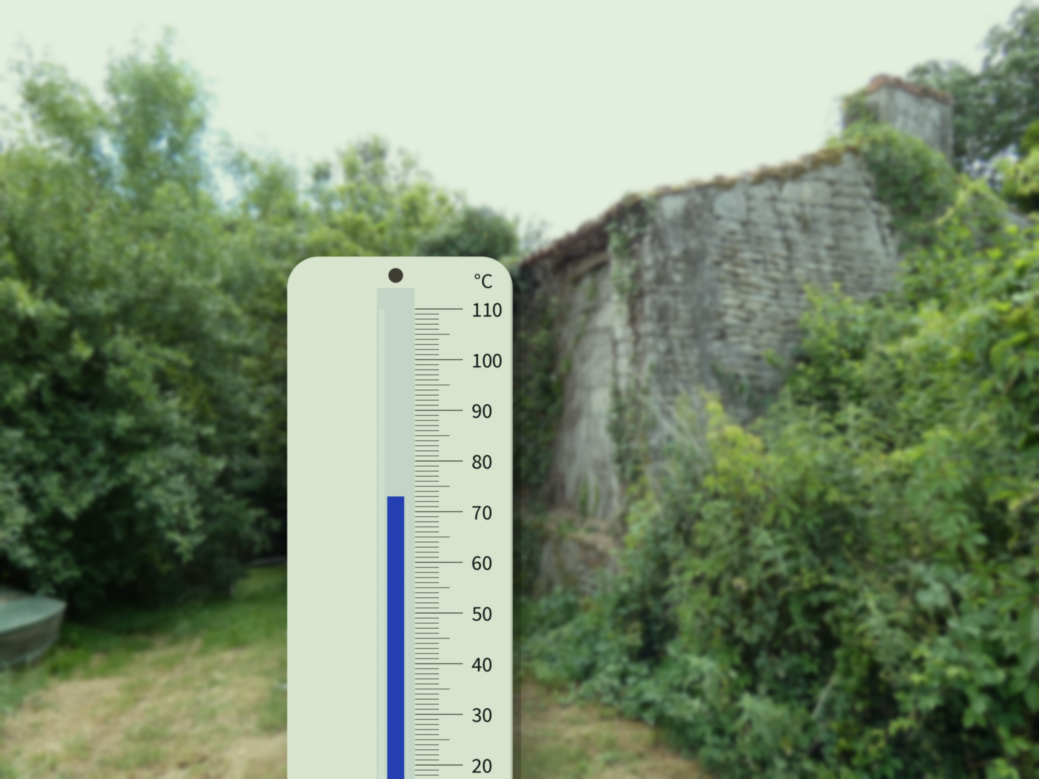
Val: 73 °C
